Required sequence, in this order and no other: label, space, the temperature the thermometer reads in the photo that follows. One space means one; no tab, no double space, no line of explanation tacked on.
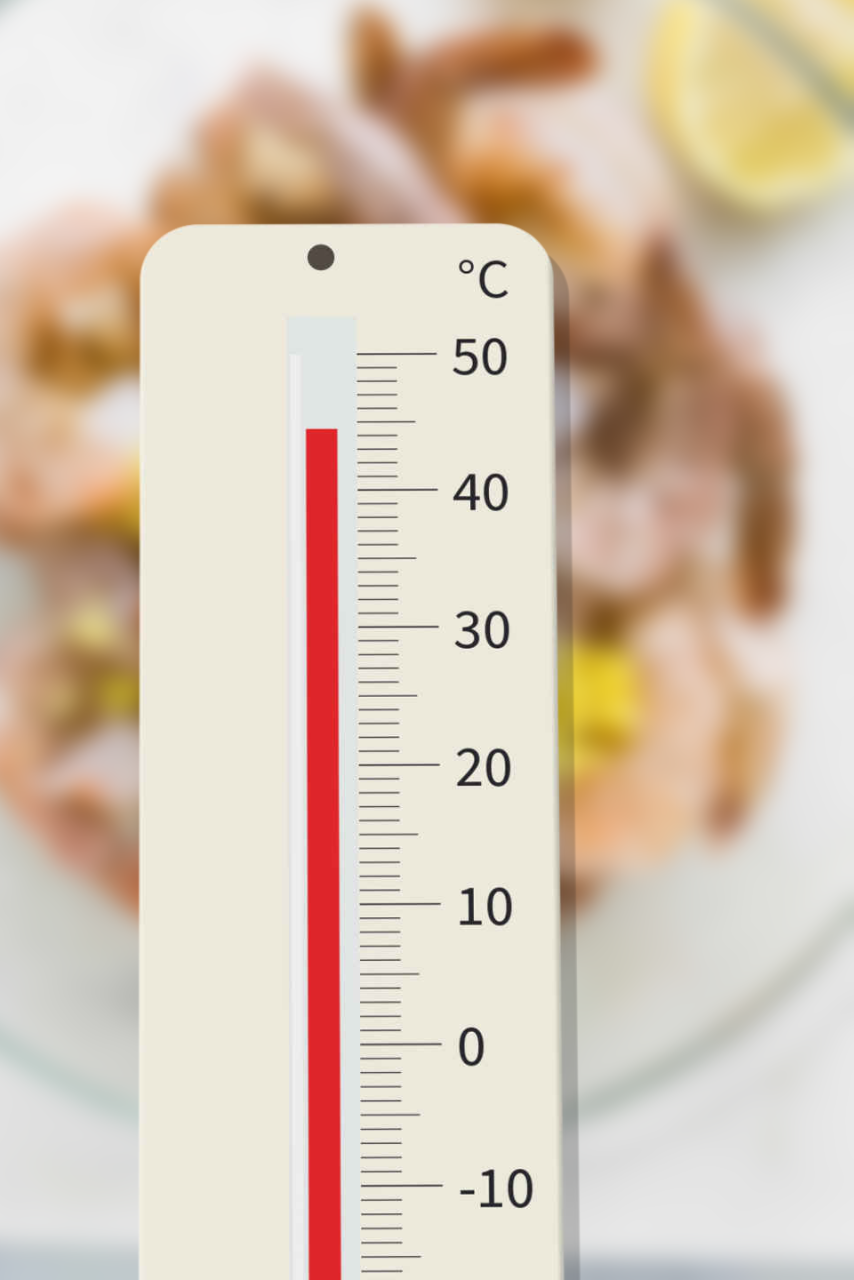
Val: 44.5 °C
